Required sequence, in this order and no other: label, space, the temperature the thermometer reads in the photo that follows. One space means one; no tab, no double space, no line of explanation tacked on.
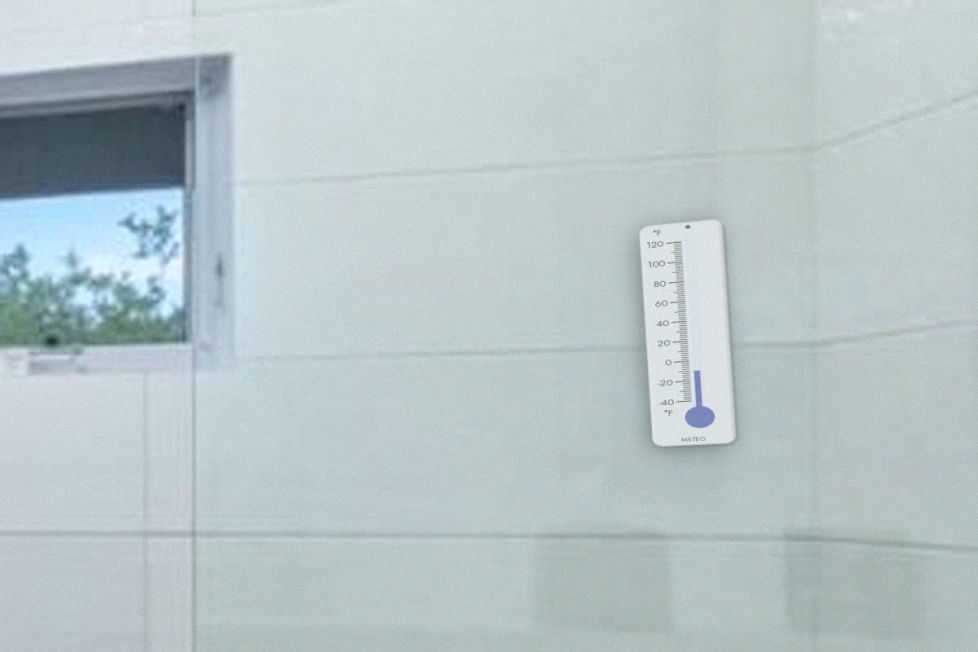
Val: -10 °F
